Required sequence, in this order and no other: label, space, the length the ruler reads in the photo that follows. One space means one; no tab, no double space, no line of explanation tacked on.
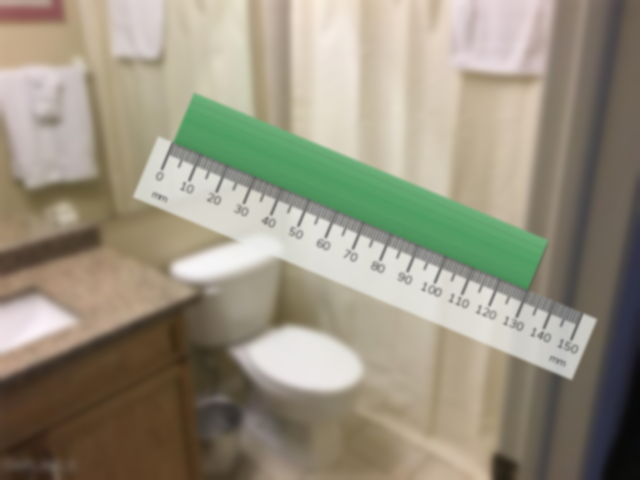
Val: 130 mm
